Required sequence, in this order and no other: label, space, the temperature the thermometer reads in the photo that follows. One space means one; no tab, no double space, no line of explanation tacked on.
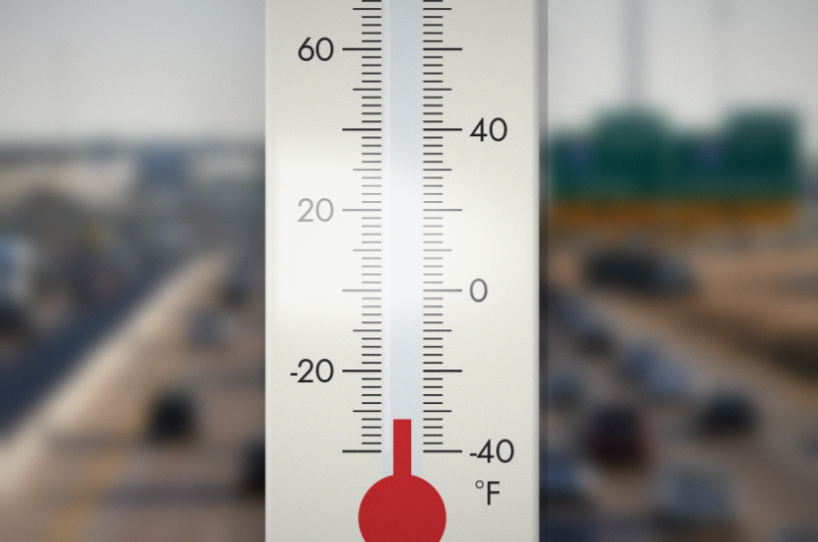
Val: -32 °F
